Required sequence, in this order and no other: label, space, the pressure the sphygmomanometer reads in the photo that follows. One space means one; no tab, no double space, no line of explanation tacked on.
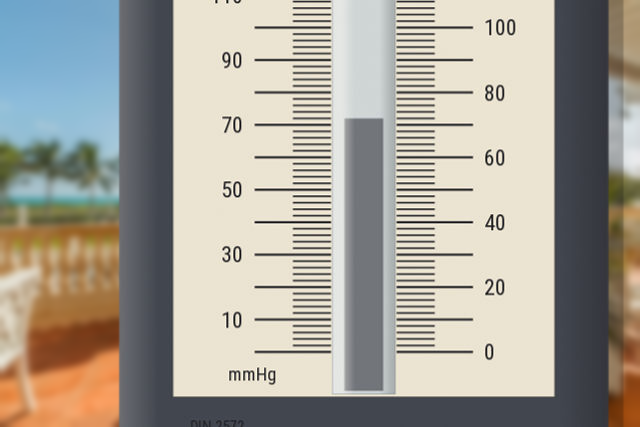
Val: 72 mmHg
